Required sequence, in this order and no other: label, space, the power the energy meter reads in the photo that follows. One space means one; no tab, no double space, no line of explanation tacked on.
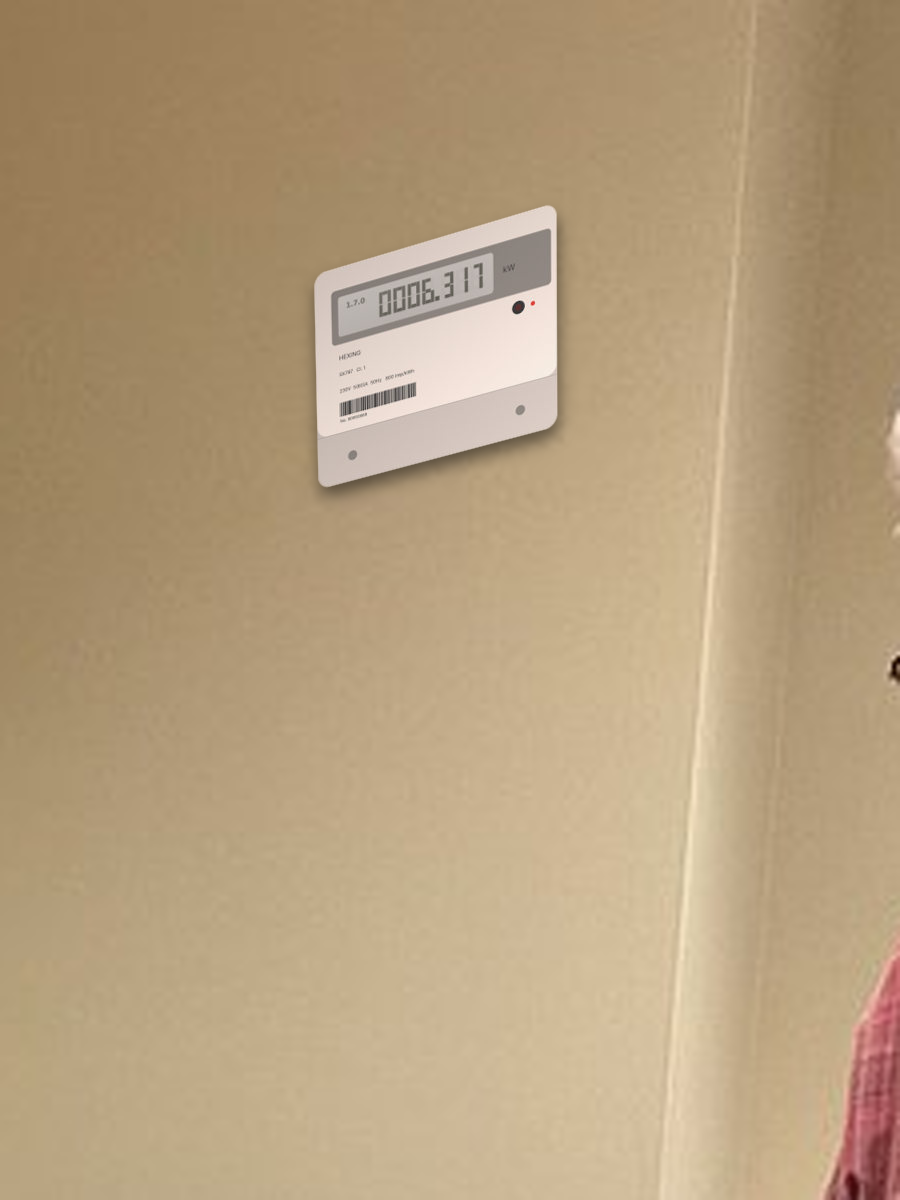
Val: 6.317 kW
